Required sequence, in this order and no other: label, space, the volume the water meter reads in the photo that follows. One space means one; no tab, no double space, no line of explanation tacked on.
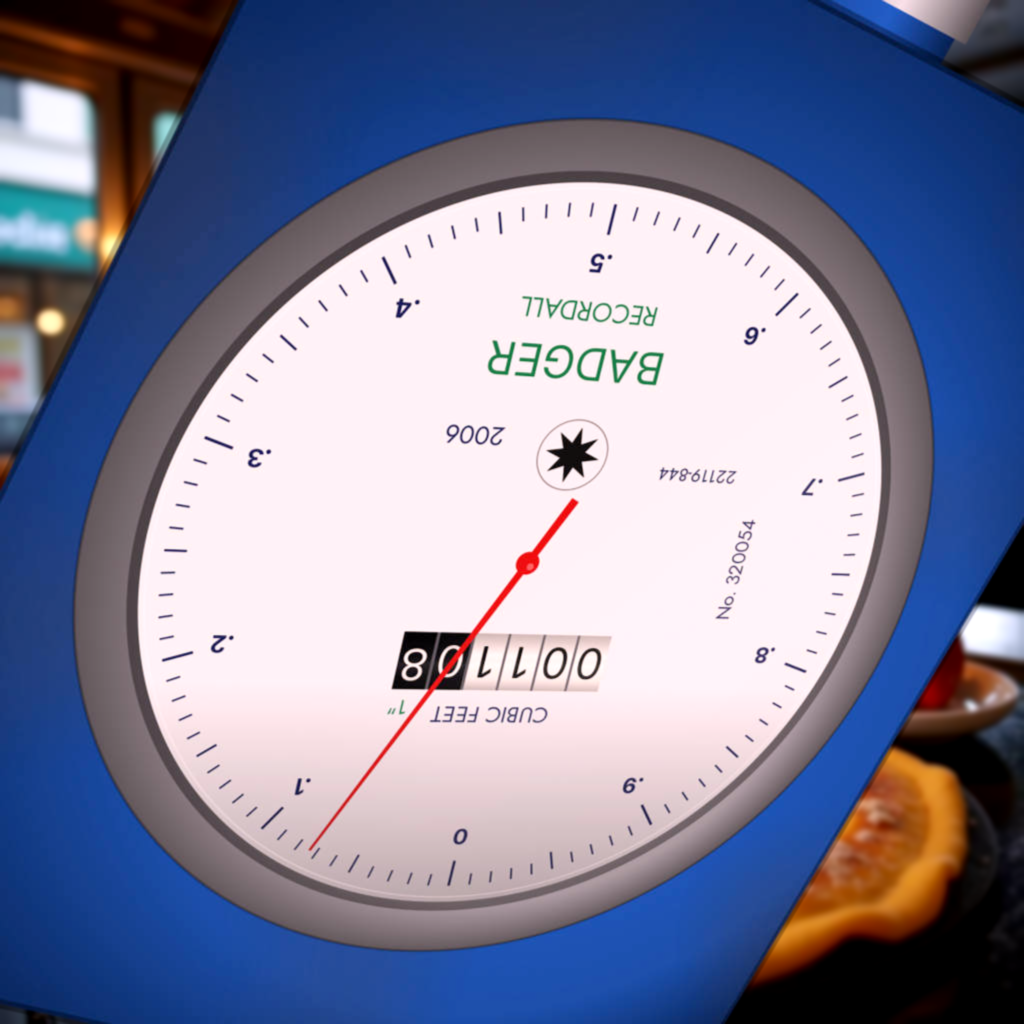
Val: 1108.07 ft³
